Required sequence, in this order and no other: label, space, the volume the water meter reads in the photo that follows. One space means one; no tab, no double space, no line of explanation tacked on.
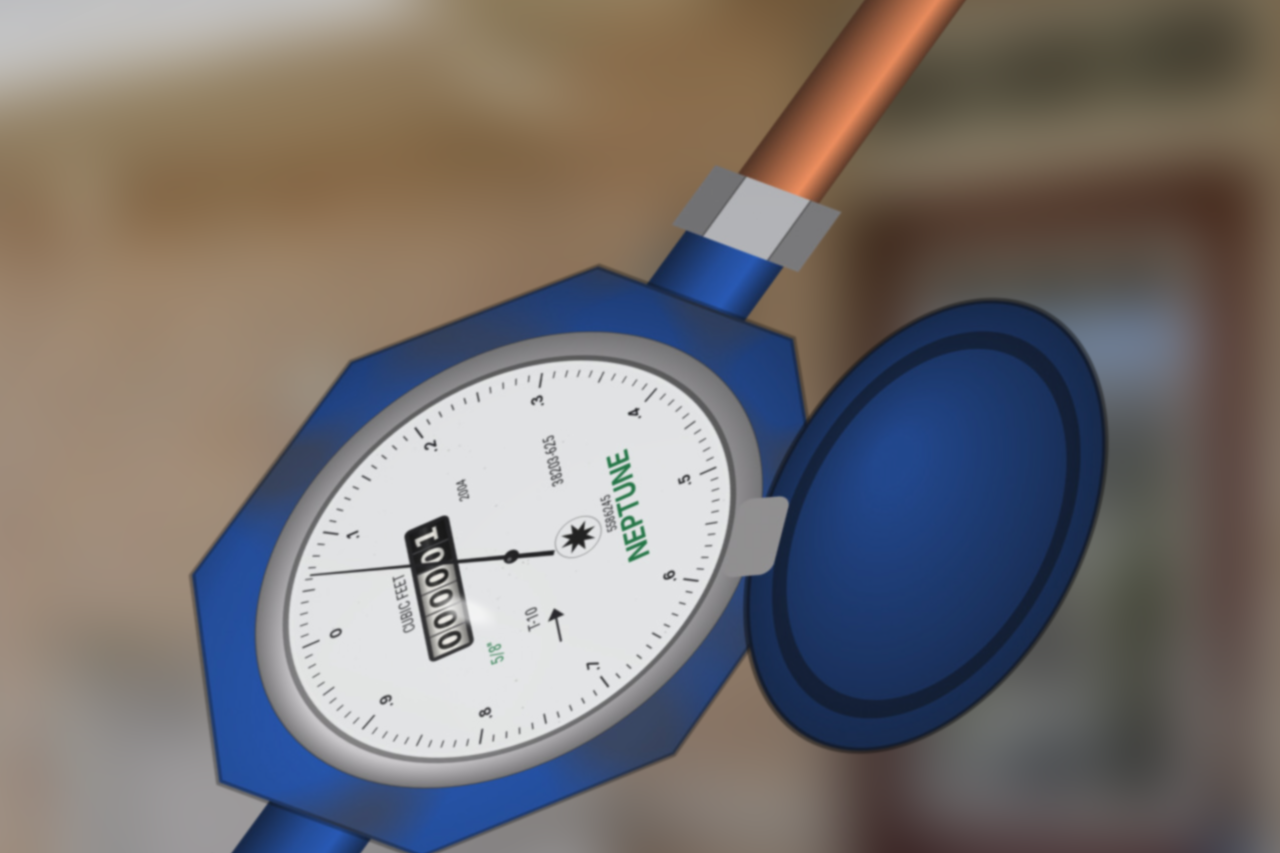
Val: 1.06 ft³
